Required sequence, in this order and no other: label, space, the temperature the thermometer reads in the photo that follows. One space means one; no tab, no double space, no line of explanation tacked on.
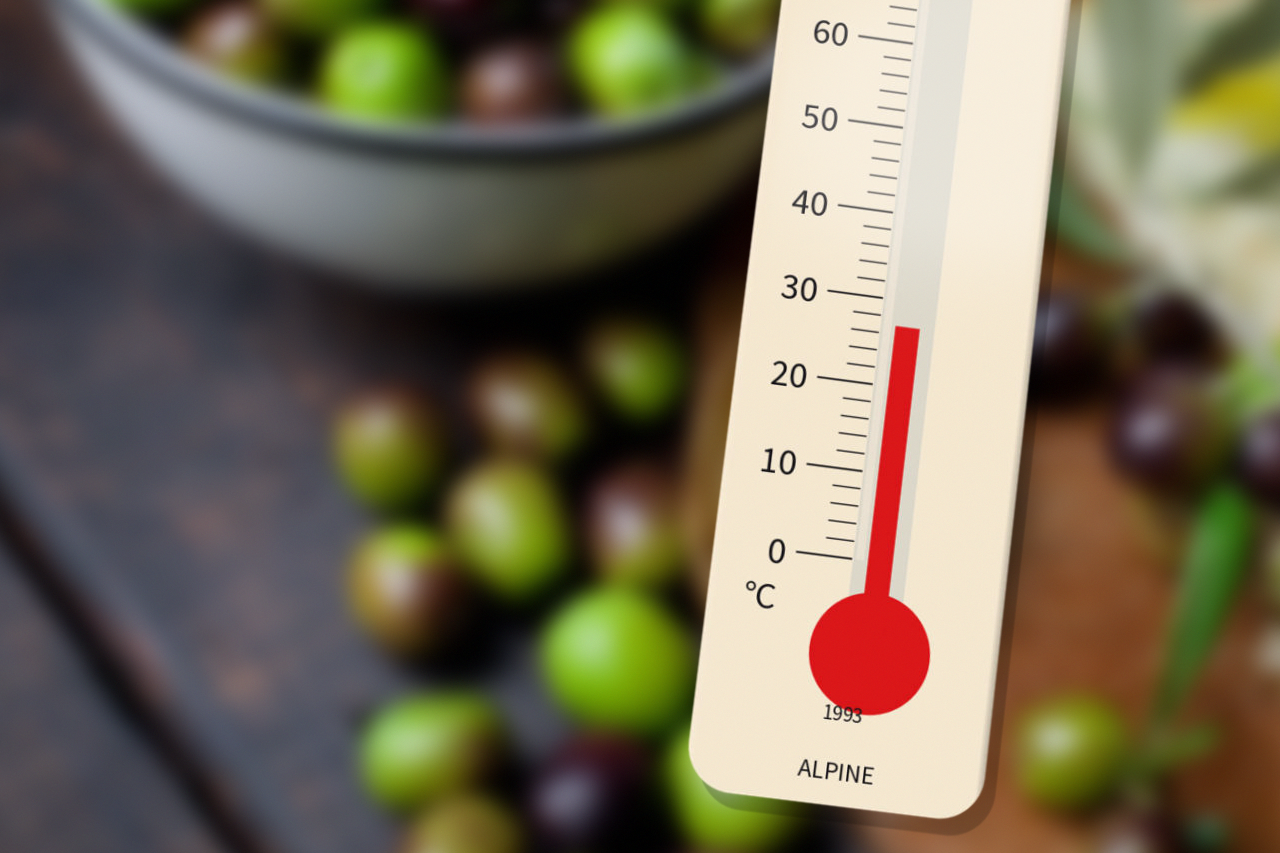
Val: 27 °C
